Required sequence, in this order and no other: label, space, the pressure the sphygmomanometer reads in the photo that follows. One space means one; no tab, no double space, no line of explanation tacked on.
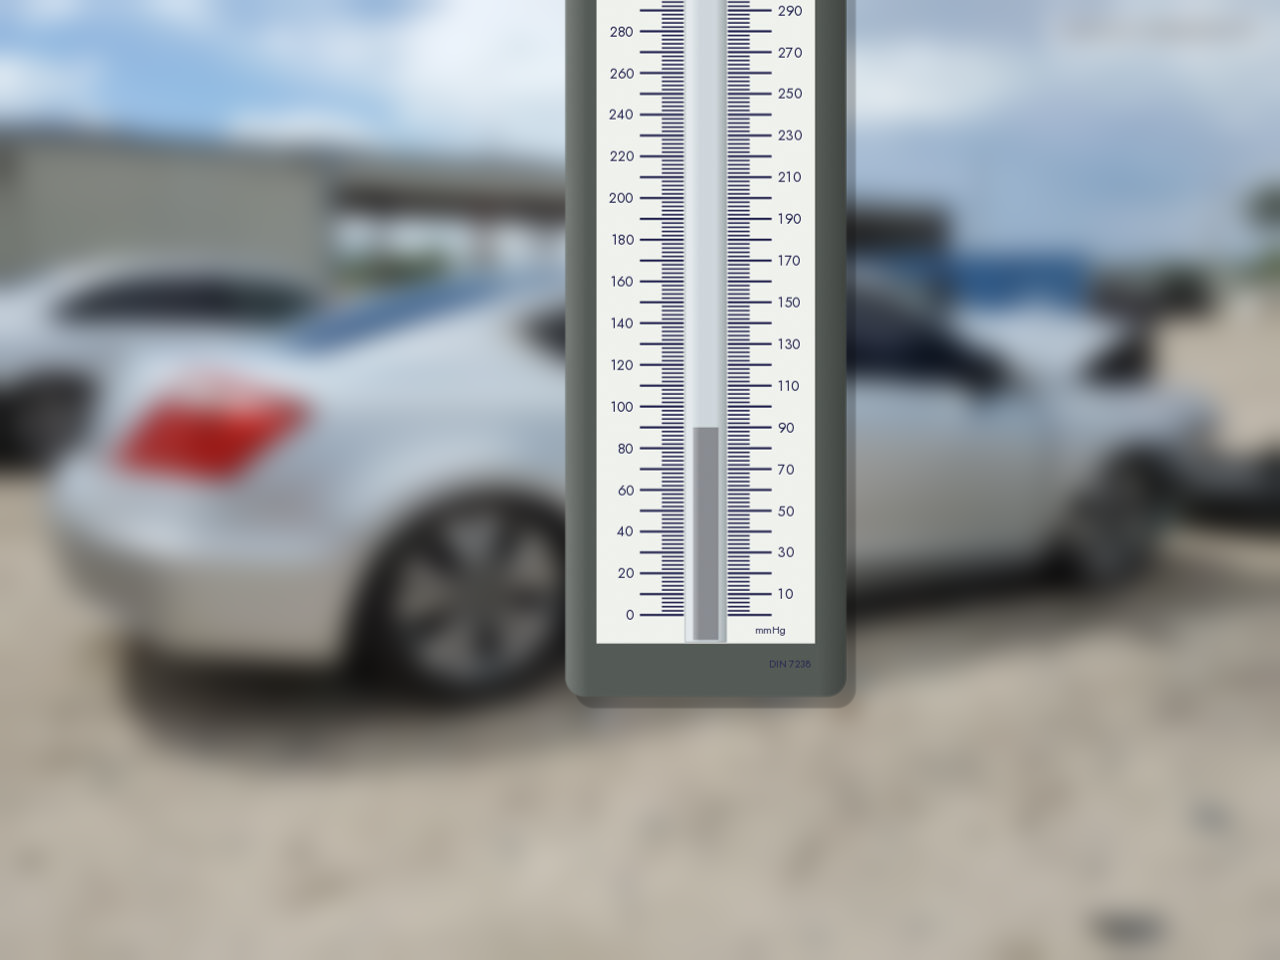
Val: 90 mmHg
